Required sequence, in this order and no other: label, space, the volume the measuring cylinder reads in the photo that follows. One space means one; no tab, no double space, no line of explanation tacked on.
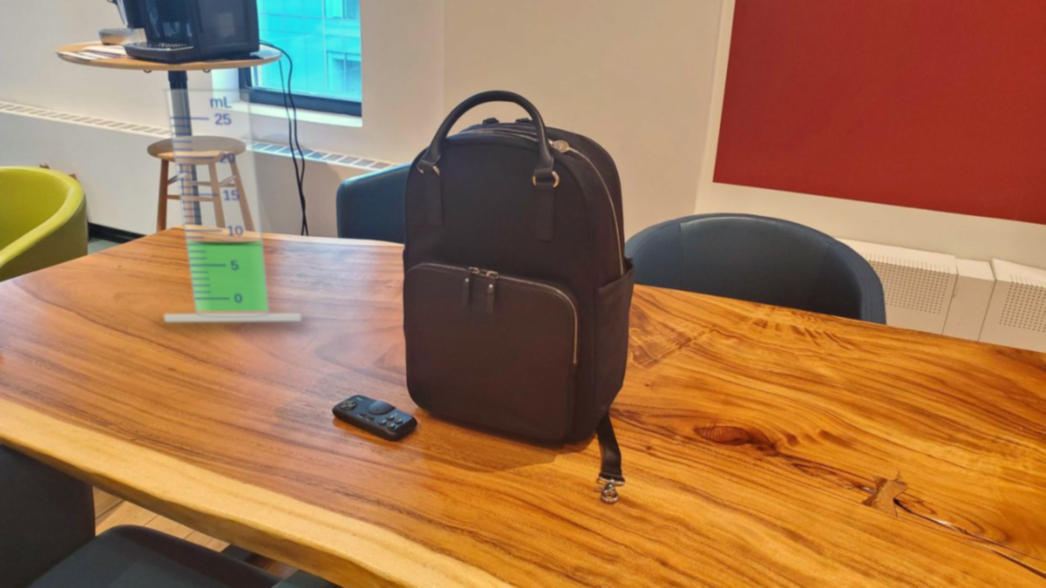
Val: 8 mL
